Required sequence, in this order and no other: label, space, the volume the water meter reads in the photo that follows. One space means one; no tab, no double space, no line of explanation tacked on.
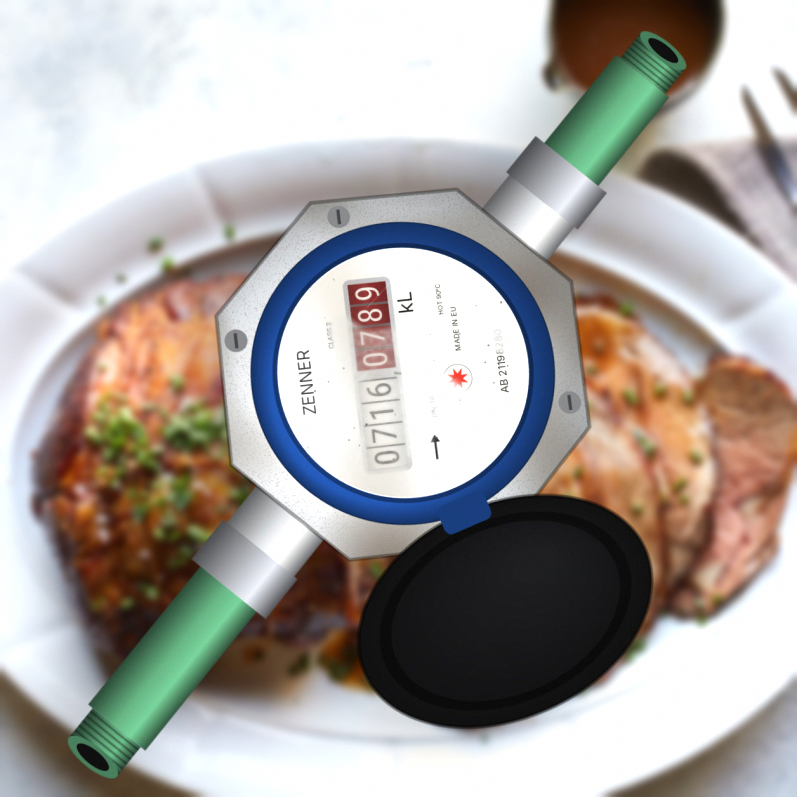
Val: 716.0789 kL
